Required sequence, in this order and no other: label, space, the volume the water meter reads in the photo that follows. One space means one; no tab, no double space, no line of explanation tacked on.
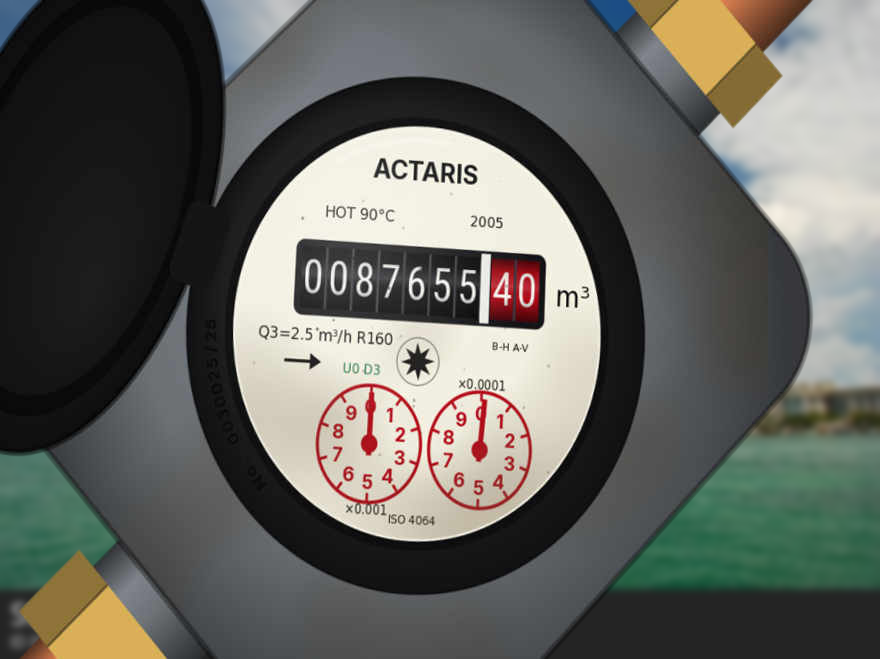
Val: 87655.4000 m³
